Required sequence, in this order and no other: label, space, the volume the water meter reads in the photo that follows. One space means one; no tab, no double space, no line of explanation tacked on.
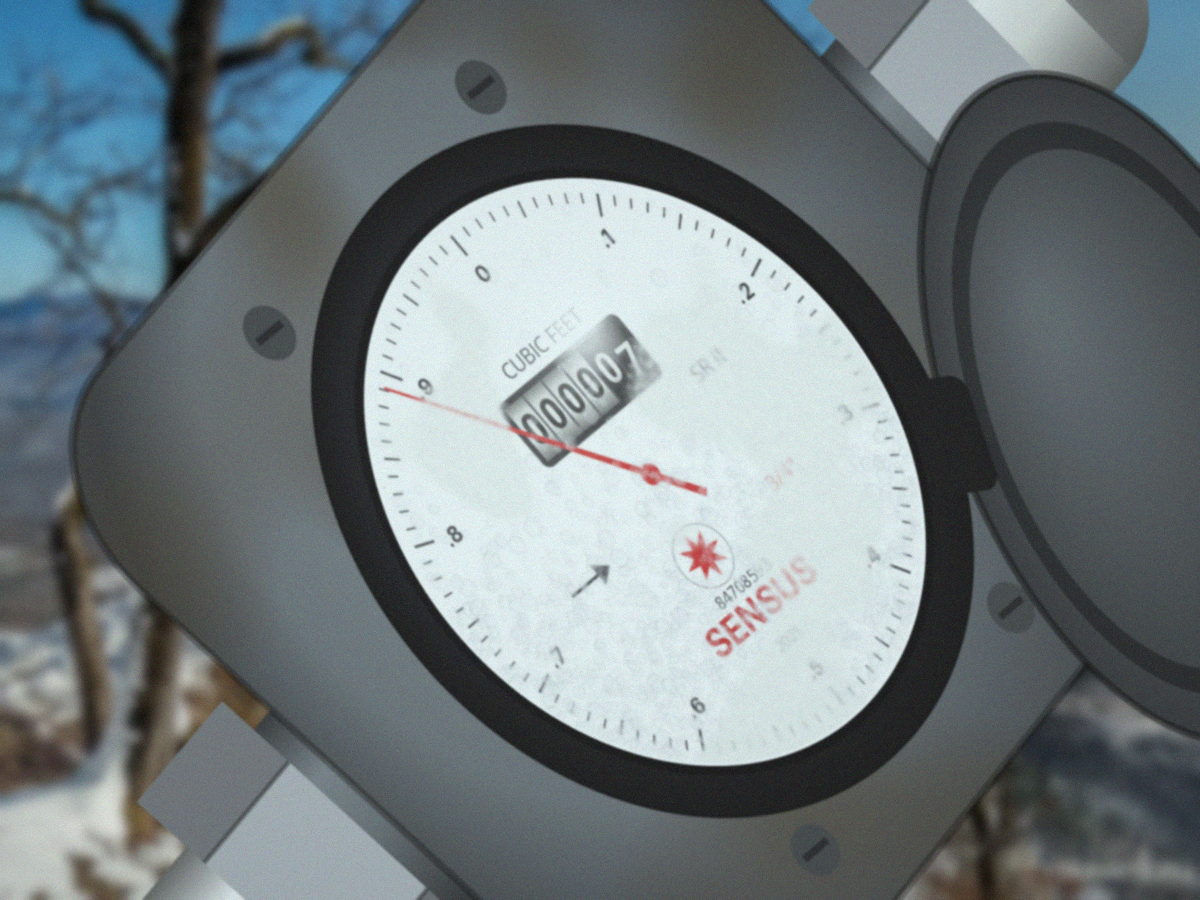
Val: 6.89 ft³
